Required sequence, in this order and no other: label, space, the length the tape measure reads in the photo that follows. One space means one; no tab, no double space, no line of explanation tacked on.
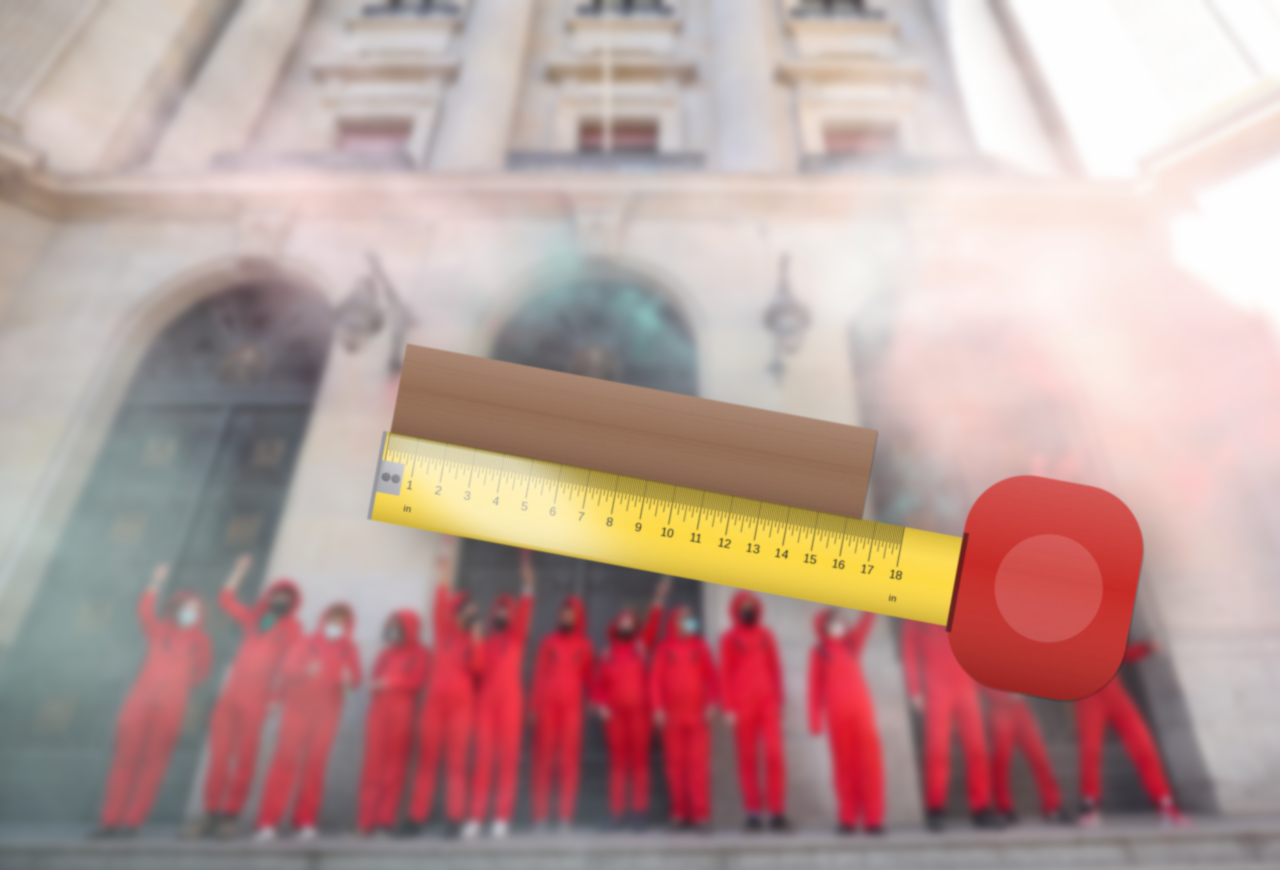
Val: 16.5 in
